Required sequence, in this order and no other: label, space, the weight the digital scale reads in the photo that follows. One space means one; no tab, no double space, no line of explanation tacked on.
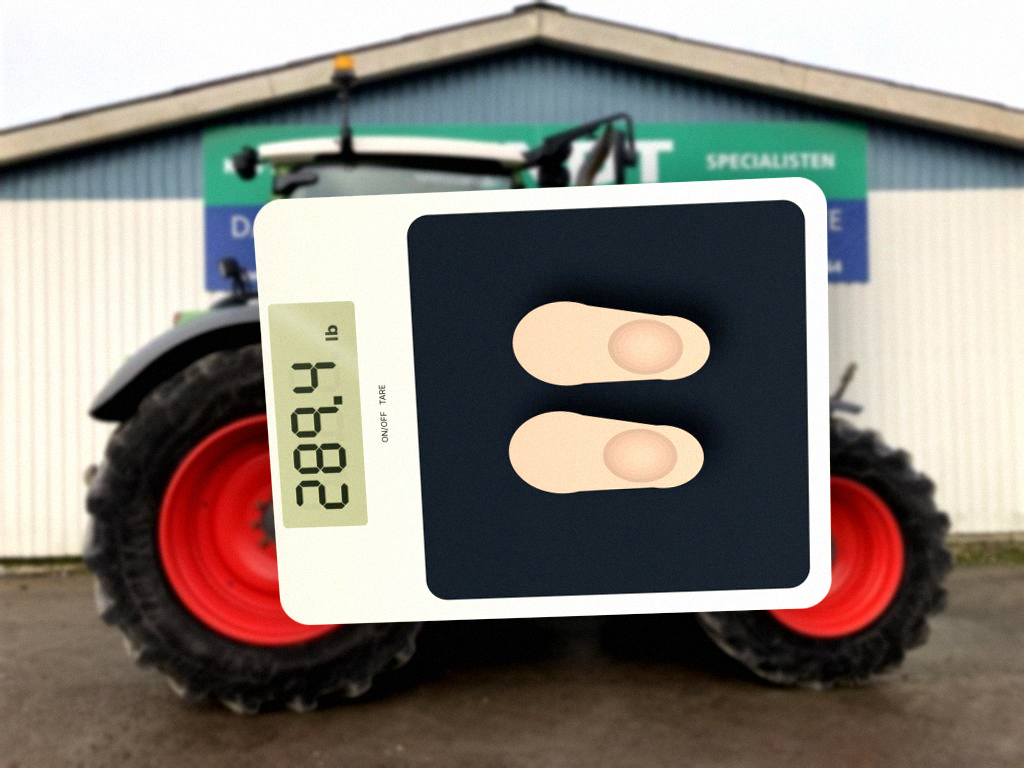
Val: 289.4 lb
